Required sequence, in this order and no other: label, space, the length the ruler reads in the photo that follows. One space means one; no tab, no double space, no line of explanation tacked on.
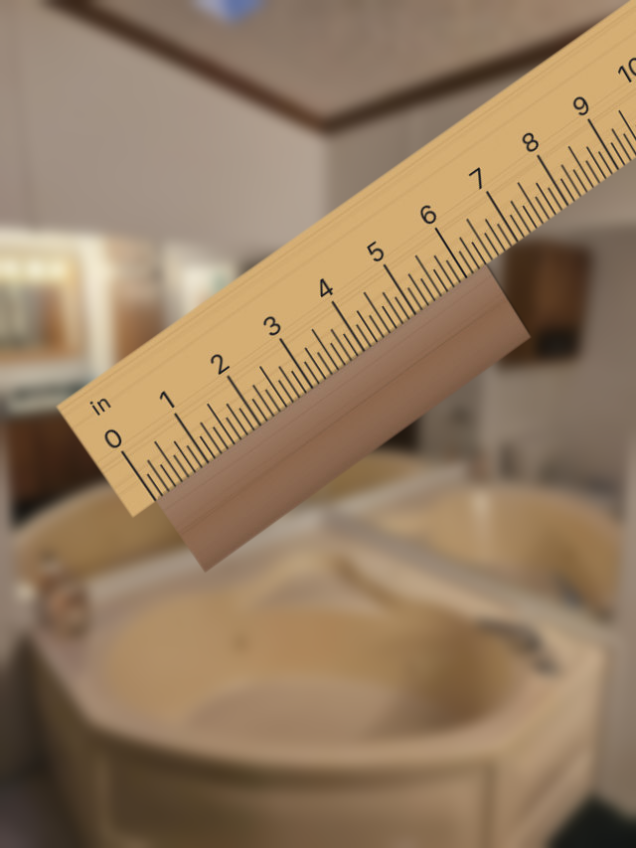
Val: 6.375 in
